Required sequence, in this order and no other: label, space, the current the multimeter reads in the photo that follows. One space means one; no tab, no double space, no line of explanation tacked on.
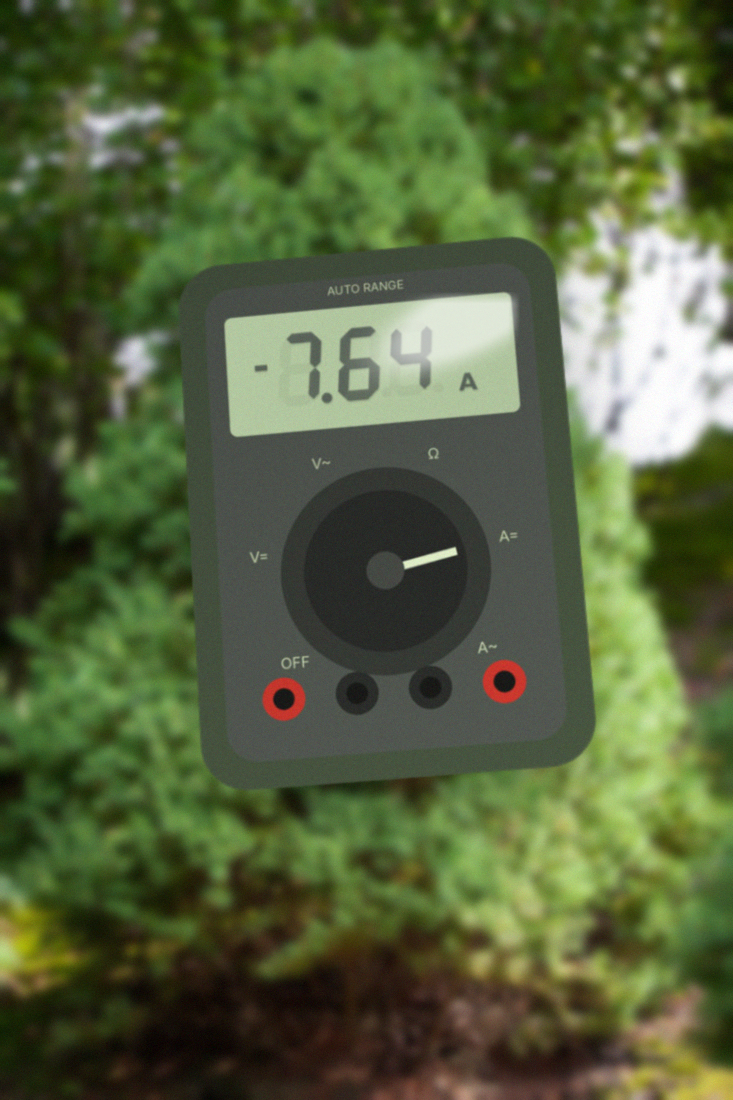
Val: -7.64 A
